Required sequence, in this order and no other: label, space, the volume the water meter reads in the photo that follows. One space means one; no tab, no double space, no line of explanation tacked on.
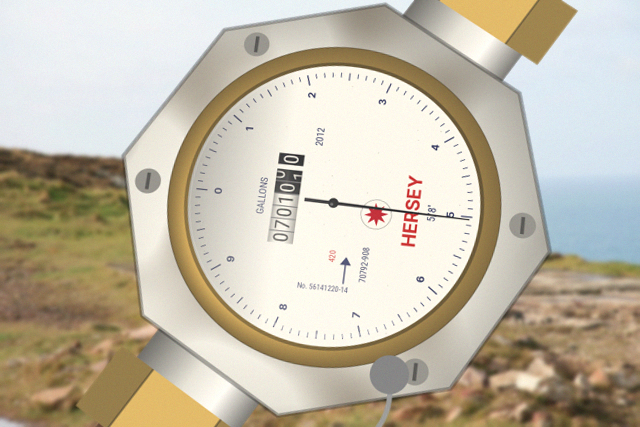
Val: 701005.0 gal
